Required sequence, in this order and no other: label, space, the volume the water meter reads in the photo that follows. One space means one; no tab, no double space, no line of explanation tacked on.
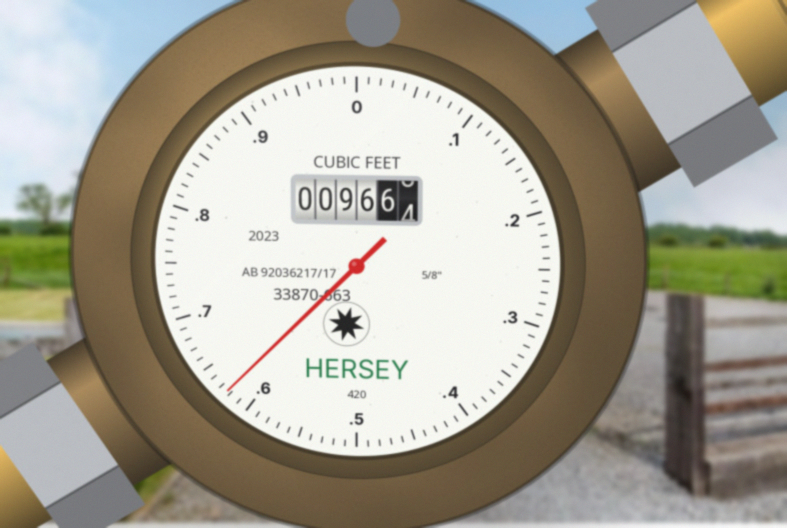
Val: 9663.62 ft³
